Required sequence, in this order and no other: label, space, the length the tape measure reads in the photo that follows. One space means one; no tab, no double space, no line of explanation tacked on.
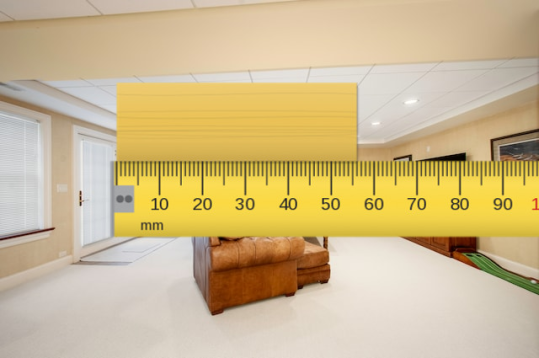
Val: 56 mm
